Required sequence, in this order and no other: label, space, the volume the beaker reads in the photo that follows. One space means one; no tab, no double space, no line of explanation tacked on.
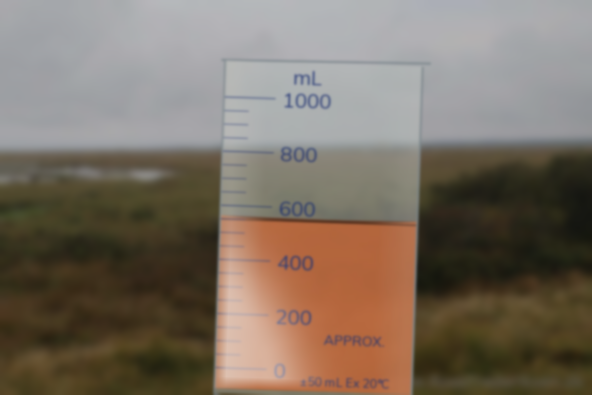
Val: 550 mL
